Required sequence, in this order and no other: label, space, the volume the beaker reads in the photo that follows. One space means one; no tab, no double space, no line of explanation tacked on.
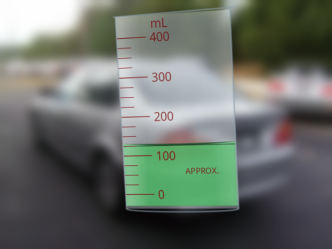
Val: 125 mL
